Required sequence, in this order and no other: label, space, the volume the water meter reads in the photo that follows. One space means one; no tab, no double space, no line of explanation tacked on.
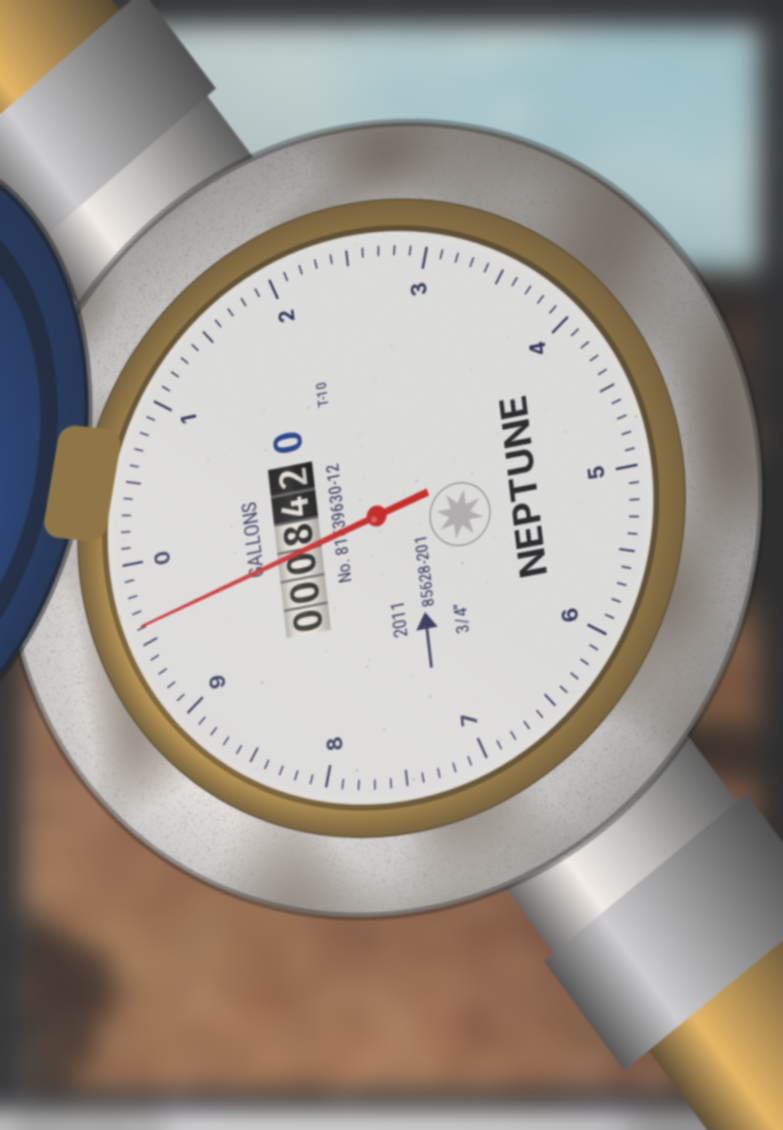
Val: 8419.6 gal
